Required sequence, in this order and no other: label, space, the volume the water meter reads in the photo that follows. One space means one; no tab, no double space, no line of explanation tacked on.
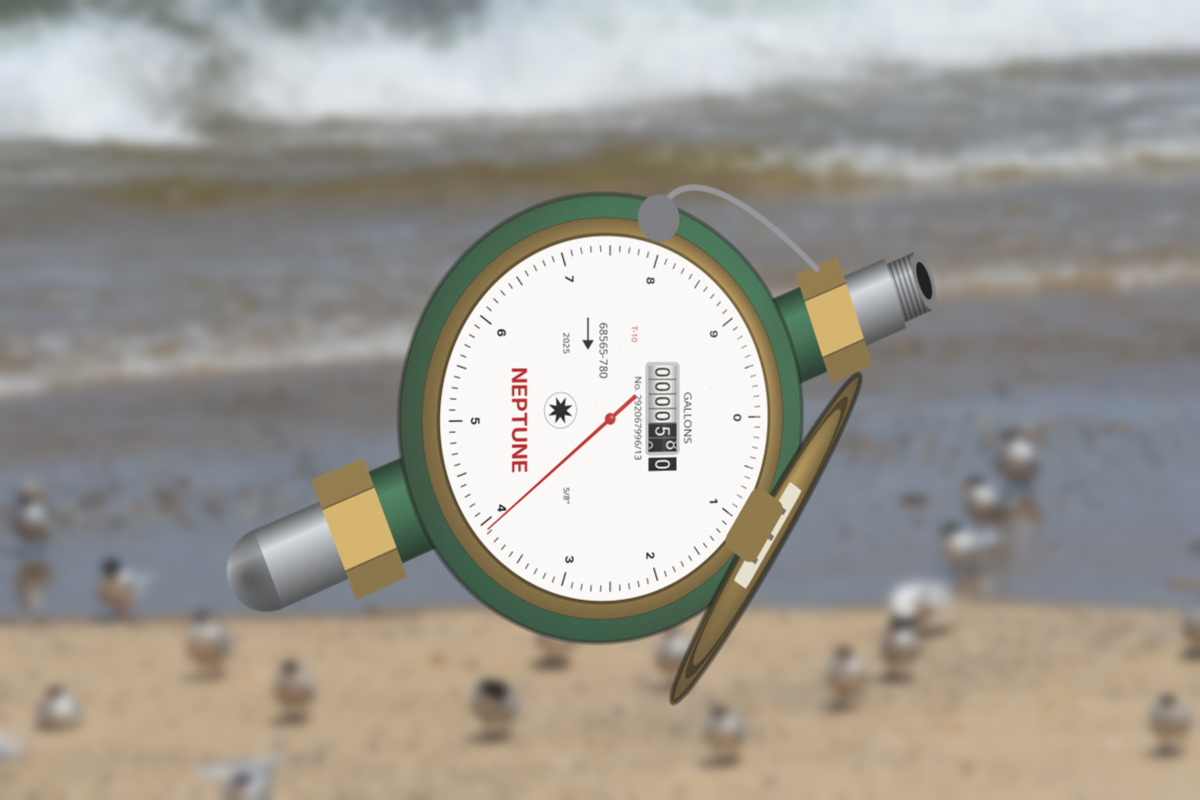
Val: 583.9 gal
